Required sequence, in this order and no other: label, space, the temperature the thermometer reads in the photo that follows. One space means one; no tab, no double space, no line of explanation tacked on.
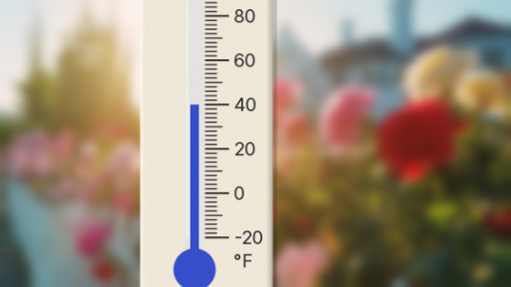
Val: 40 °F
